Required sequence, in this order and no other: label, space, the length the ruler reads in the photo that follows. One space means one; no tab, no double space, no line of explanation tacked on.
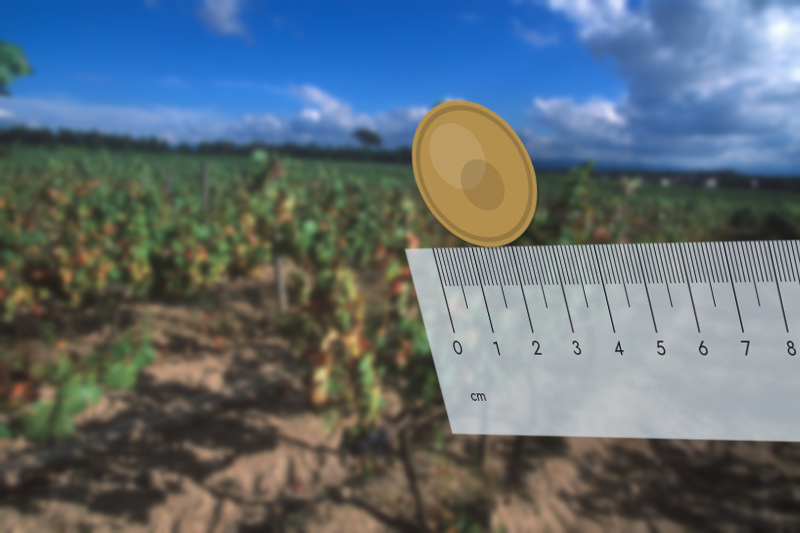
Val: 3 cm
